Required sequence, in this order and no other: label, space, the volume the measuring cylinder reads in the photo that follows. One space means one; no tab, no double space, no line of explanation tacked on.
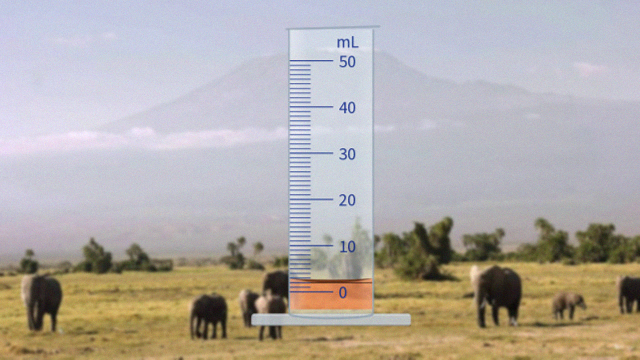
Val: 2 mL
